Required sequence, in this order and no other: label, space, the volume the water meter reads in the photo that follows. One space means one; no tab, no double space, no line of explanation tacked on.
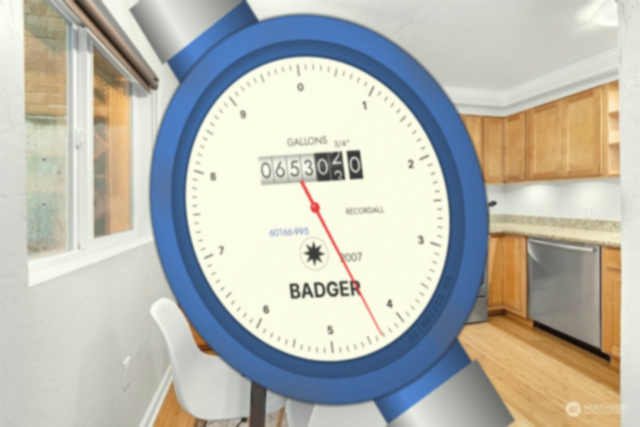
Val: 653024.3 gal
